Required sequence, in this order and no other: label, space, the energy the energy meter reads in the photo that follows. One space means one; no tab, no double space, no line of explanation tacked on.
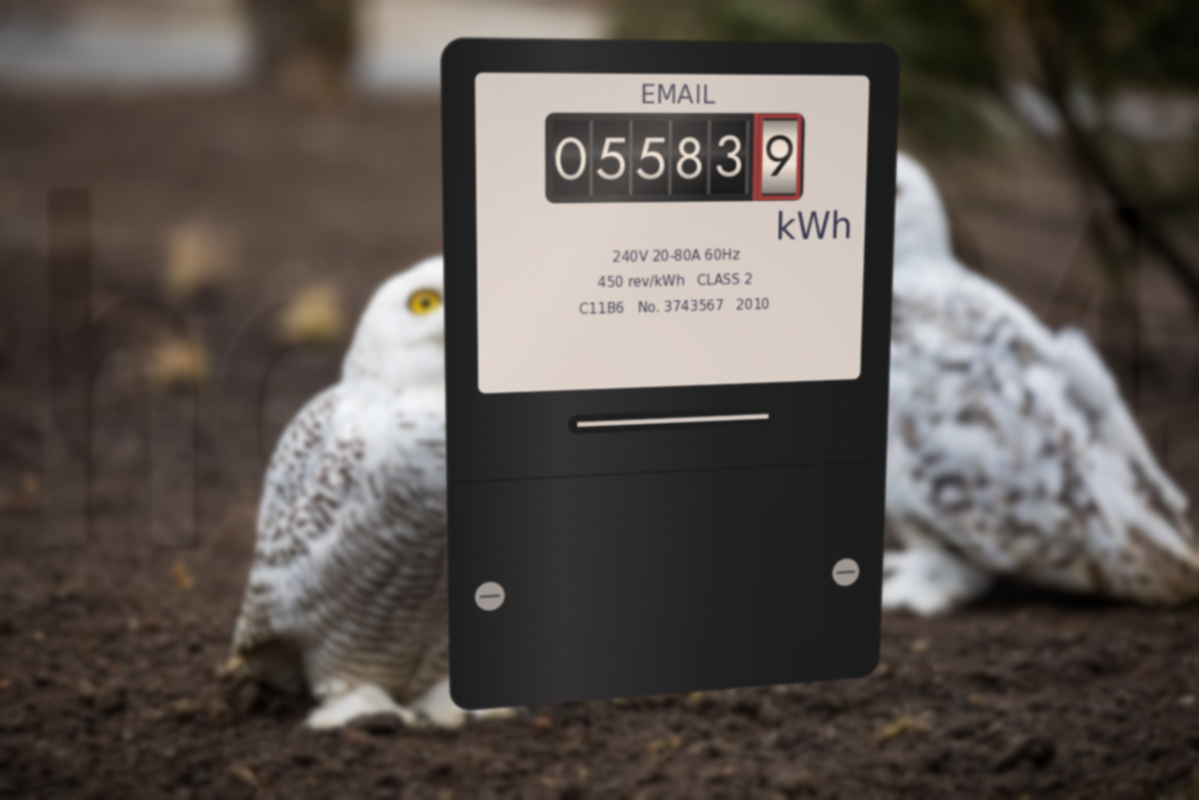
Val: 5583.9 kWh
